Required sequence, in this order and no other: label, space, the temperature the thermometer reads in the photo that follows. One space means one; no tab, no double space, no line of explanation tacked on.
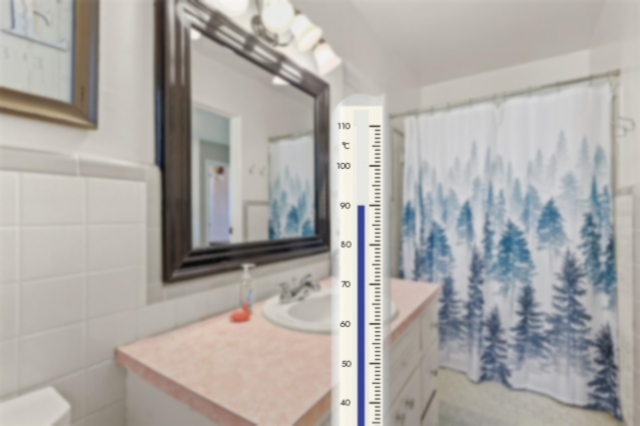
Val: 90 °C
